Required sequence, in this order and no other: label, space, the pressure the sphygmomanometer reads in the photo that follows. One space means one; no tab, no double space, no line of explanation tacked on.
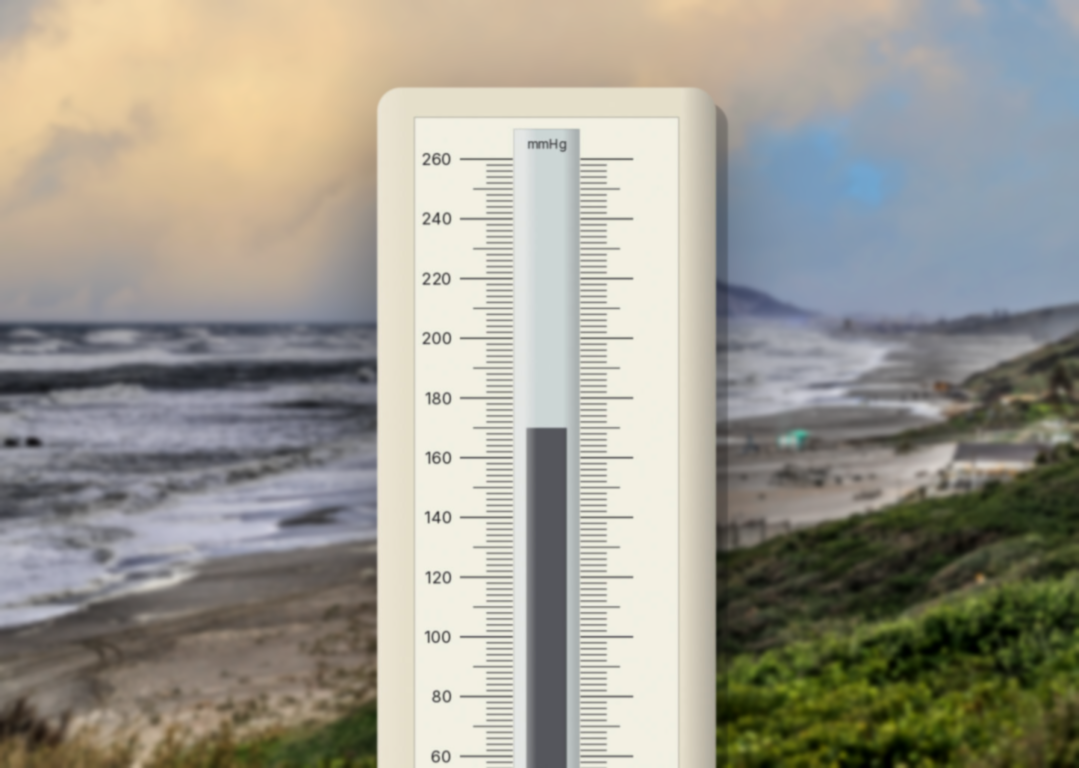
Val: 170 mmHg
